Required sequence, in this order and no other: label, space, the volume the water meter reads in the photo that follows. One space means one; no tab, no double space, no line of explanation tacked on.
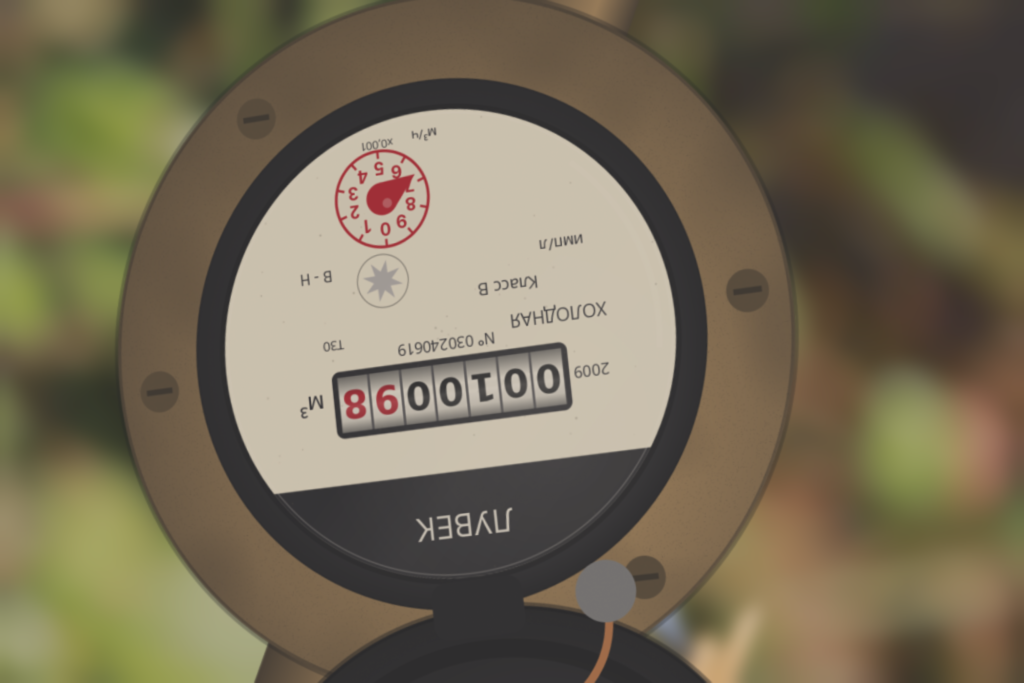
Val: 100.986 m³
